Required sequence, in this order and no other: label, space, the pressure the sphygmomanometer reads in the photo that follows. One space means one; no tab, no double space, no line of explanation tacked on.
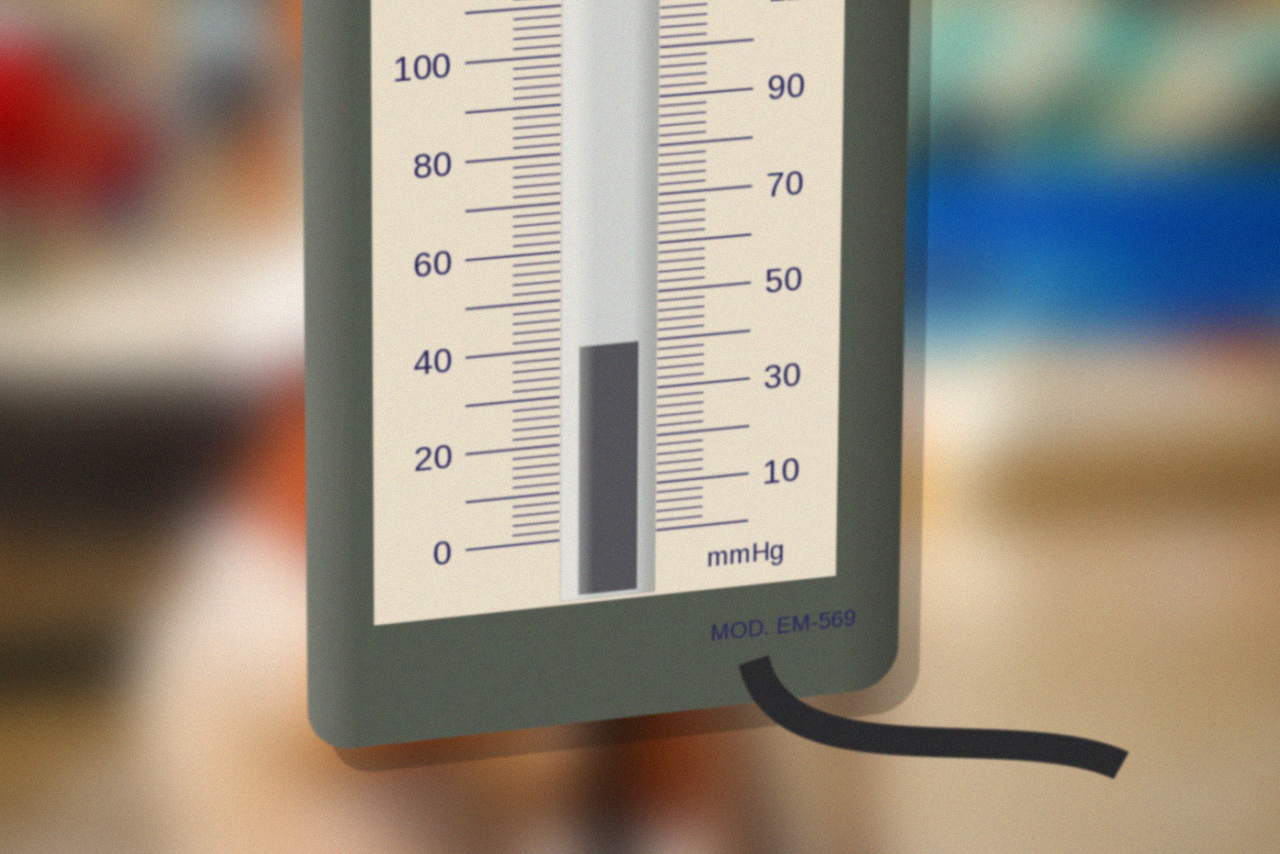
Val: 40 mmHg
